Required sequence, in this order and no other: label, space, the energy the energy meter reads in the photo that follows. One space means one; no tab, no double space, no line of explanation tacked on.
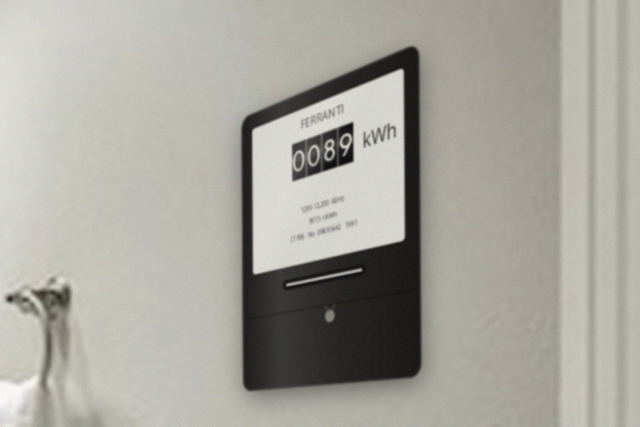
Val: 89 kWh
